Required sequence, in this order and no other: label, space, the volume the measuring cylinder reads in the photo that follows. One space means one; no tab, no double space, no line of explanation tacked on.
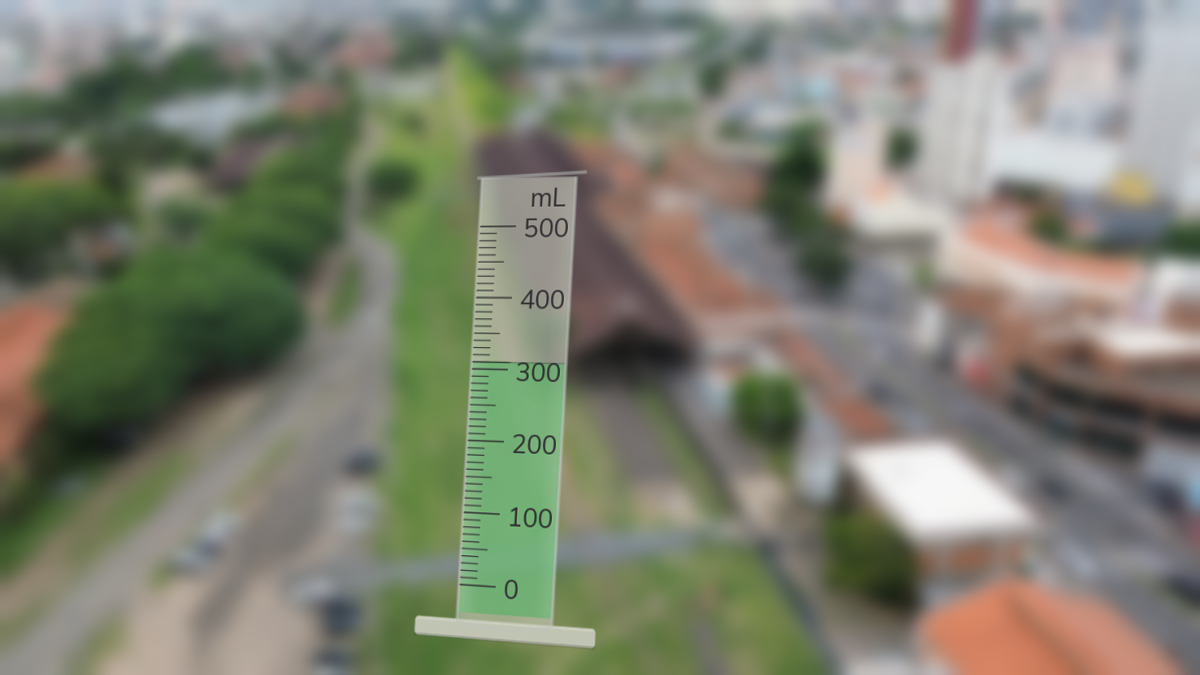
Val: 310 mL
